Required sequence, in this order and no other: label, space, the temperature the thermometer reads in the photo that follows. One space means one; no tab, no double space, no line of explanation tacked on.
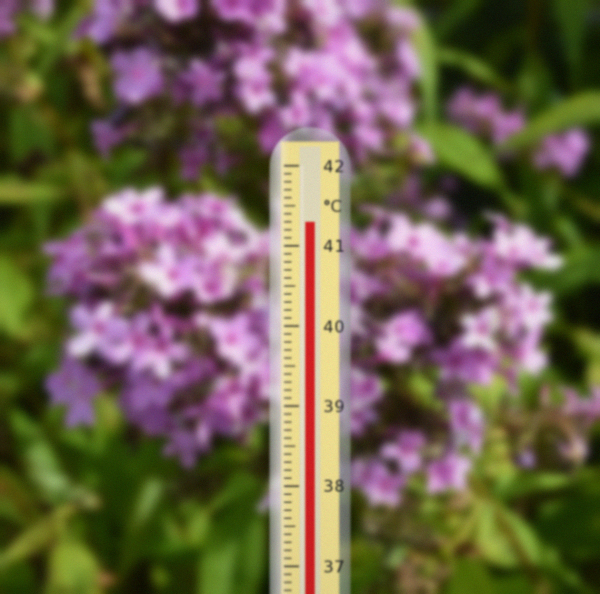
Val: 41.3 °C
